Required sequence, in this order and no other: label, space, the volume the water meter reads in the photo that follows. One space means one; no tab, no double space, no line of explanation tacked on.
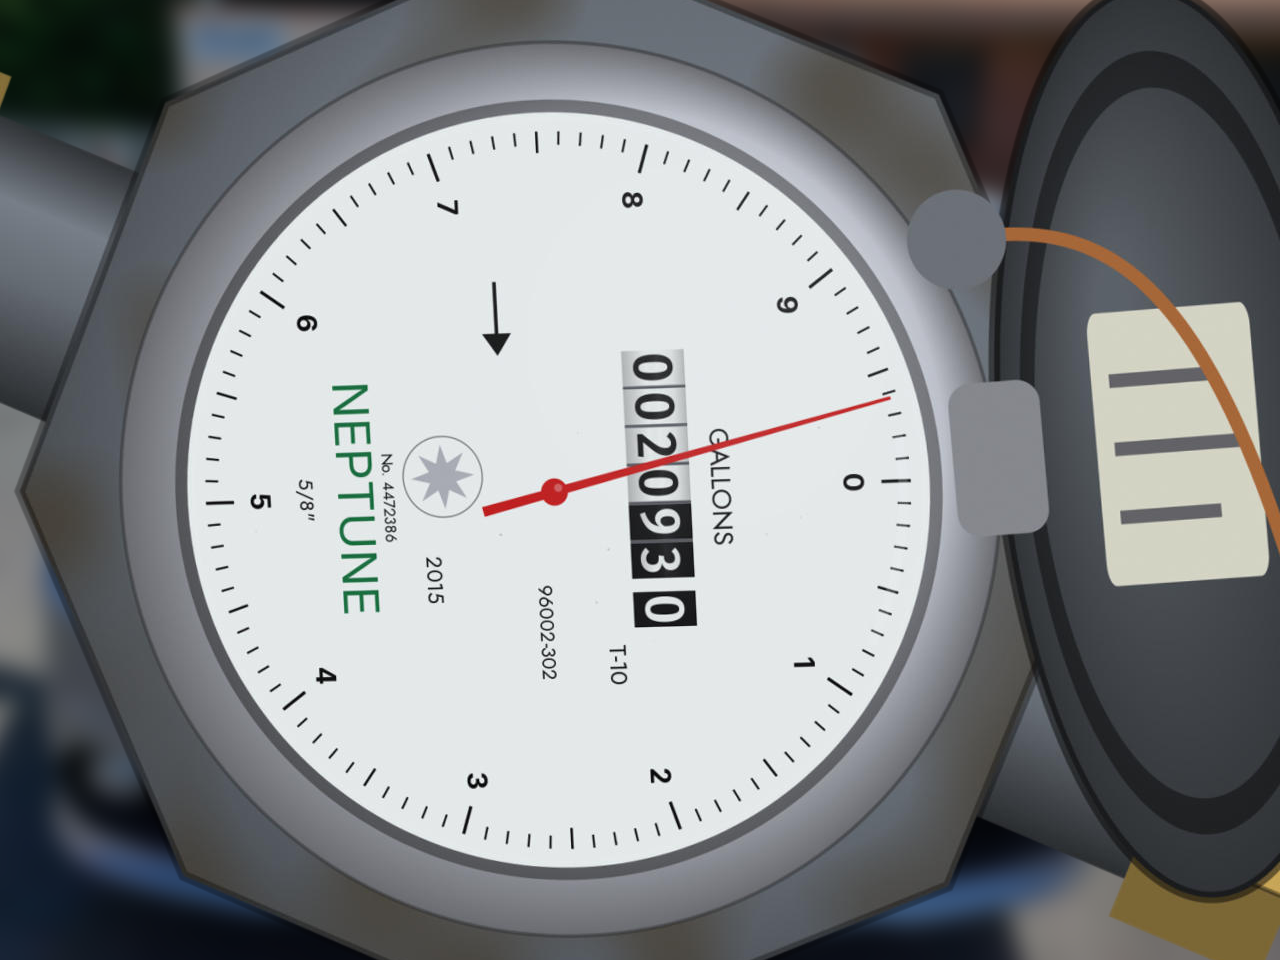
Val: 20929.6 gal
